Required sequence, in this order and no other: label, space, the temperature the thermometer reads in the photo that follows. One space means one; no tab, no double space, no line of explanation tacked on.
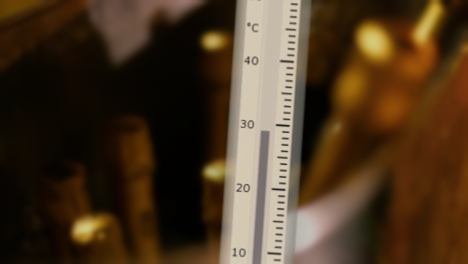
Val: 29 °C
